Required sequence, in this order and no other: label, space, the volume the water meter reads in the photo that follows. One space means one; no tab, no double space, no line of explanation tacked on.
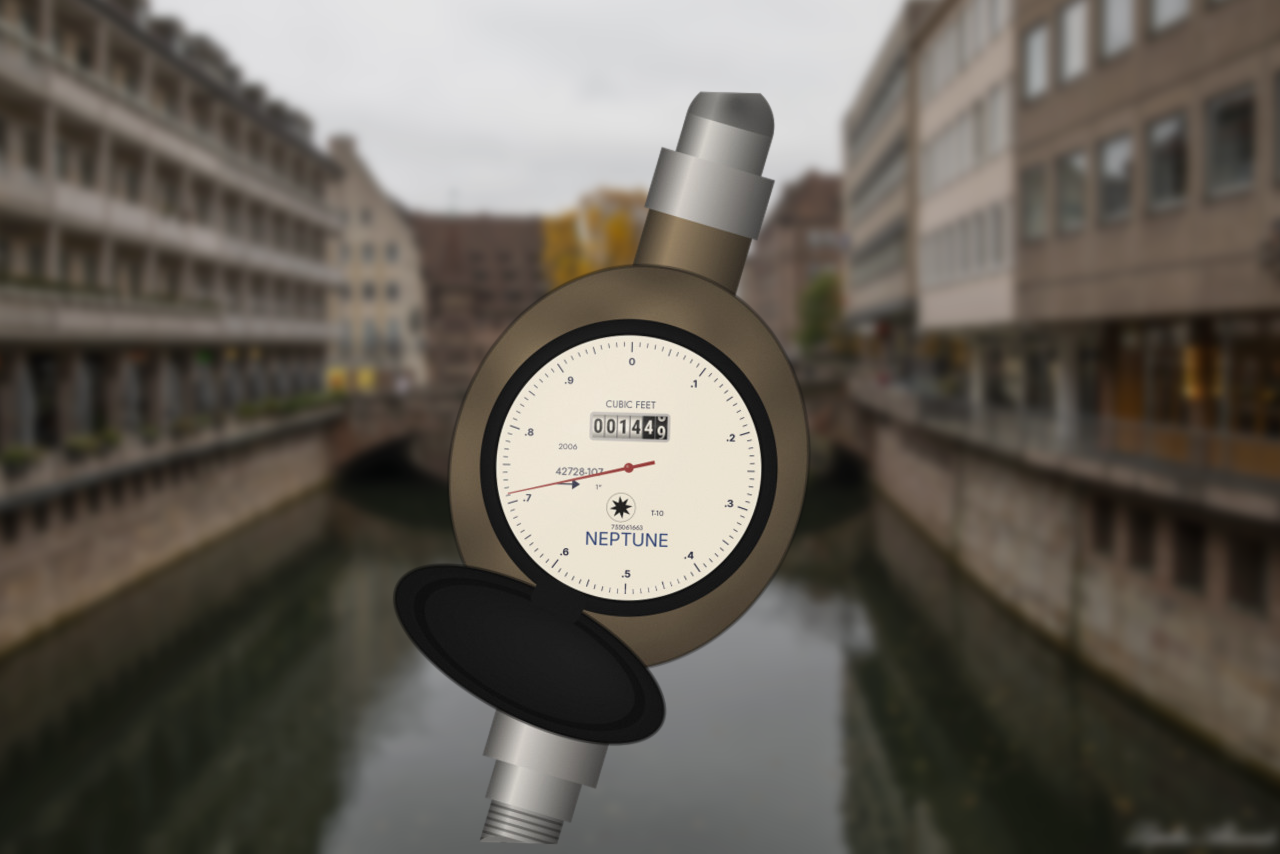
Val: 1448.71 ft³
